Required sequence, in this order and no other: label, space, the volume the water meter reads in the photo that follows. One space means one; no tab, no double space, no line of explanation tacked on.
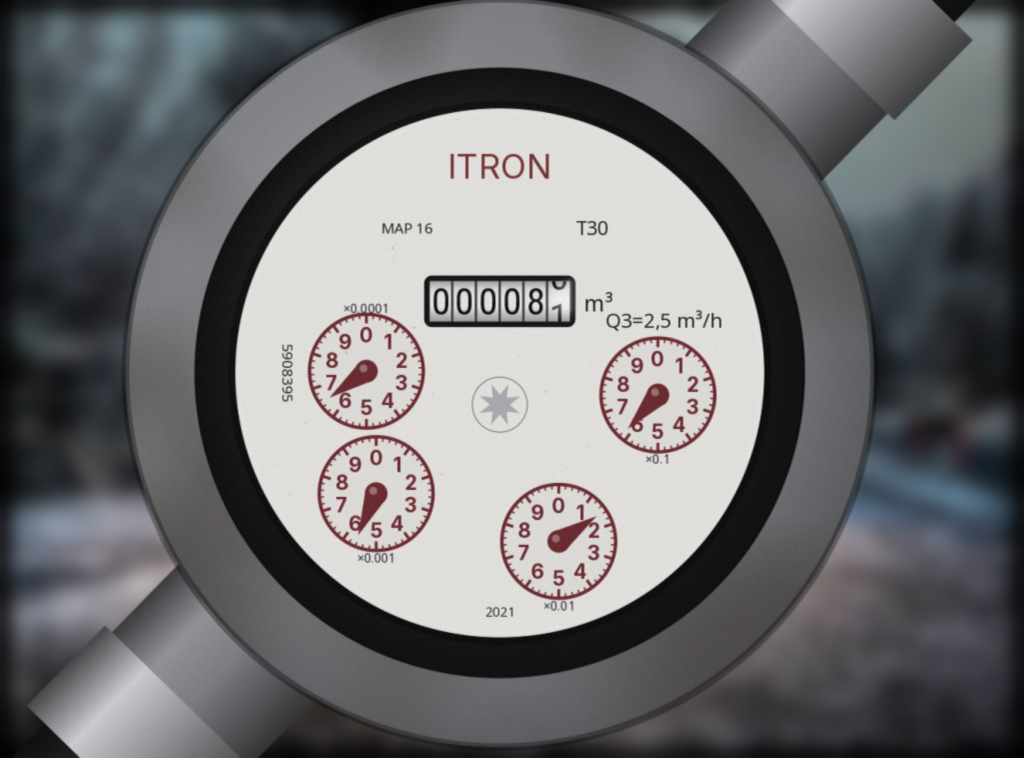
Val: 80.6156 m³
